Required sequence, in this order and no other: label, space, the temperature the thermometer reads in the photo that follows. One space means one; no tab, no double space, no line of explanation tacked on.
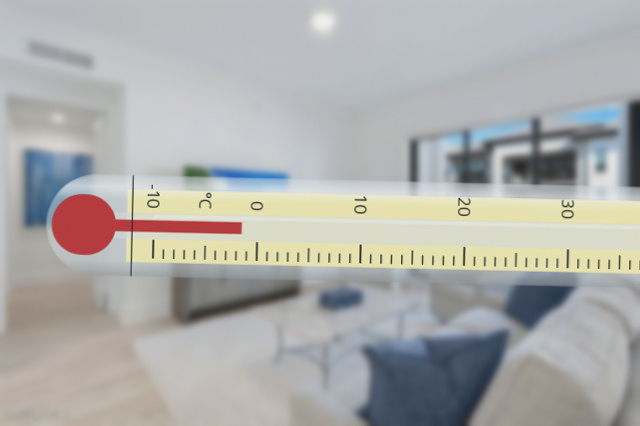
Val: -1.5 °C
